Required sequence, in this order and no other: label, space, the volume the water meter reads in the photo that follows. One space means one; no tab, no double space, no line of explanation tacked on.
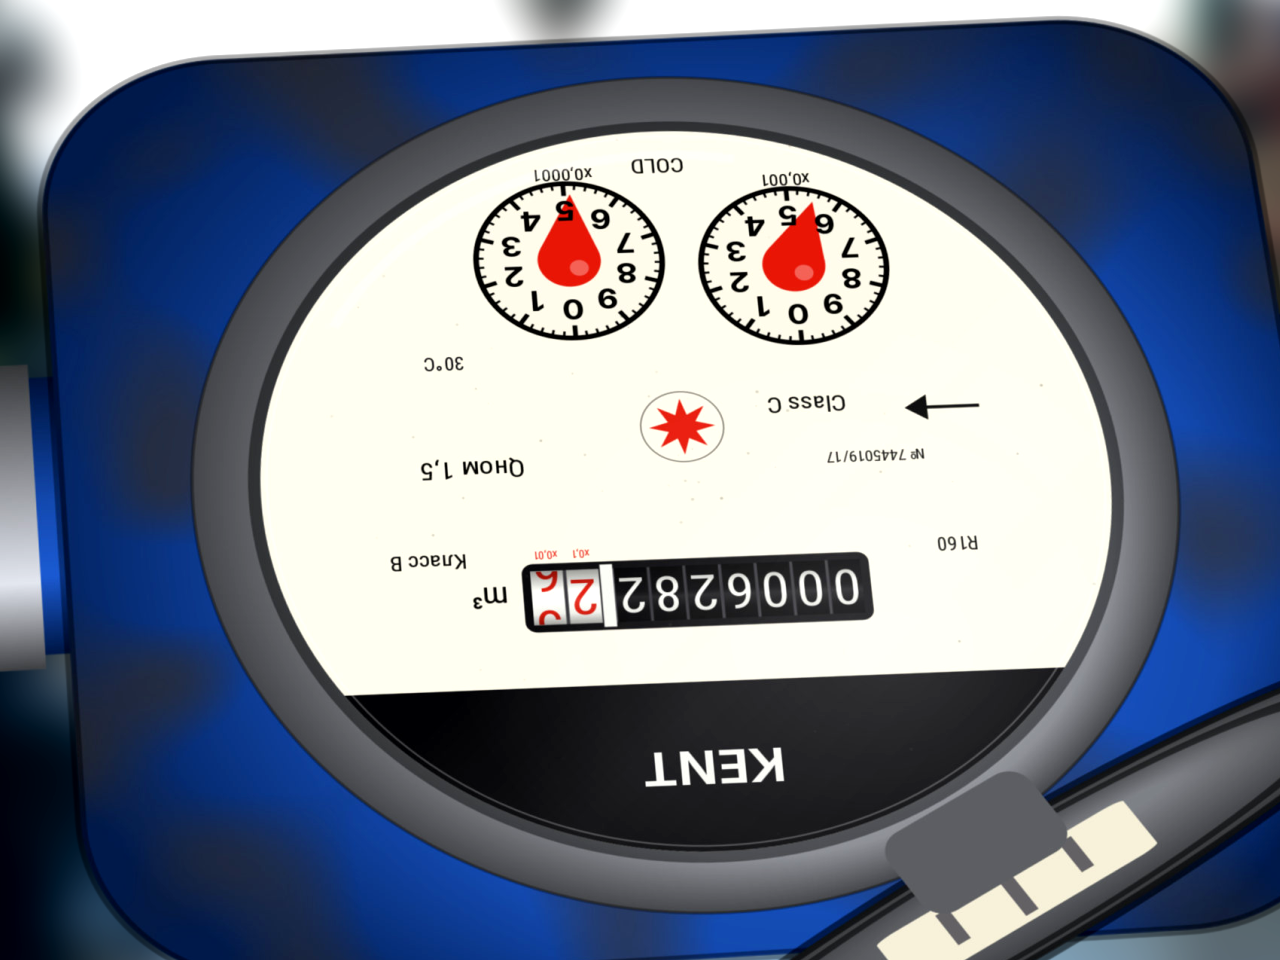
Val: 6282.2555 m³
